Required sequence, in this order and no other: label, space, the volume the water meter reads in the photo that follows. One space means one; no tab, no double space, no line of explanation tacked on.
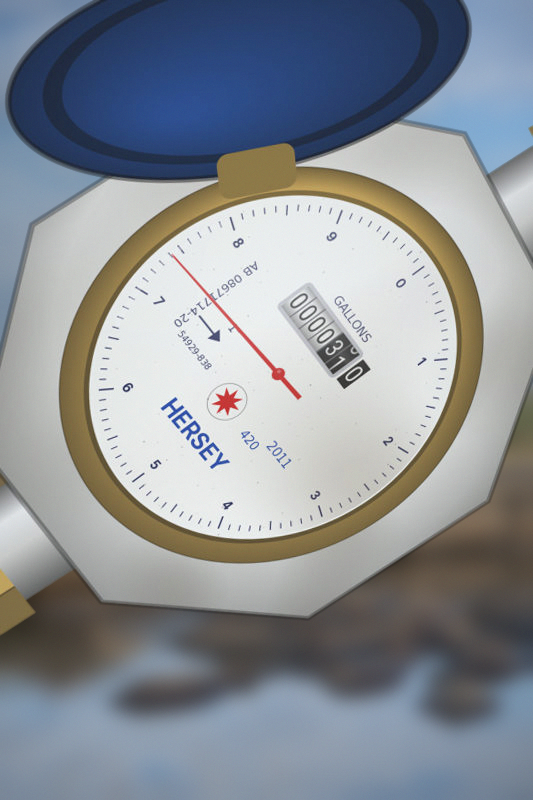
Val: 307.4 gal
